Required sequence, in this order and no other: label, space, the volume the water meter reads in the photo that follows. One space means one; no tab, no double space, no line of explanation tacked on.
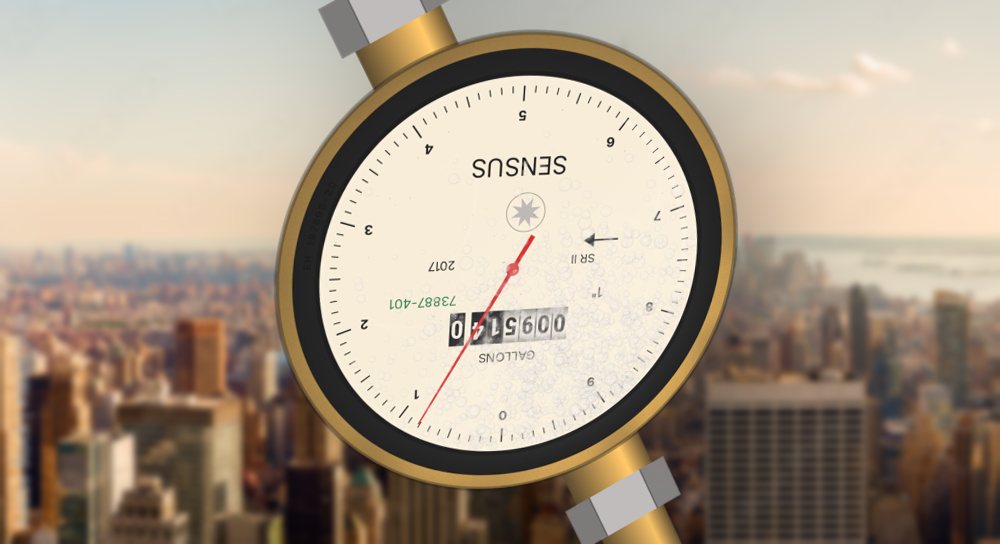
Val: 95140.8 gal
